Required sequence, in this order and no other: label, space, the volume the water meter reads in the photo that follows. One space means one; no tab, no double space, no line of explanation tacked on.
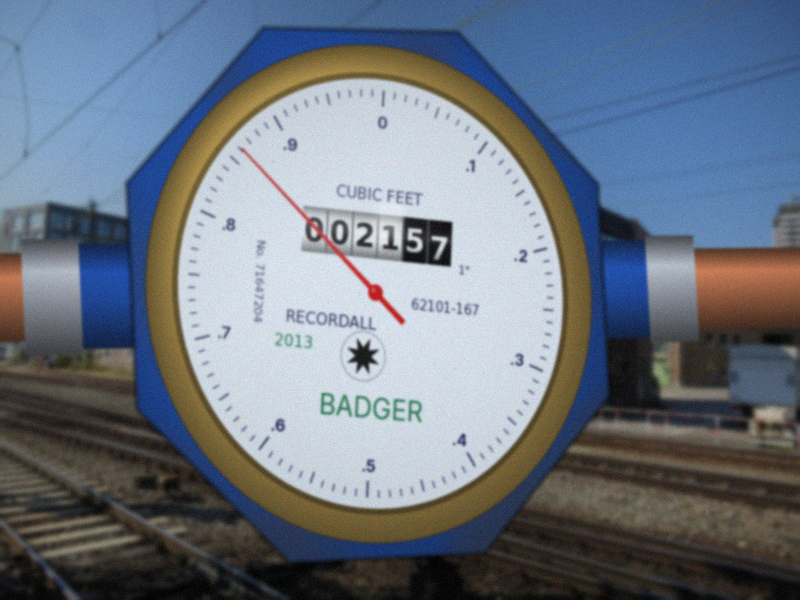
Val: 2156.86 ft³
